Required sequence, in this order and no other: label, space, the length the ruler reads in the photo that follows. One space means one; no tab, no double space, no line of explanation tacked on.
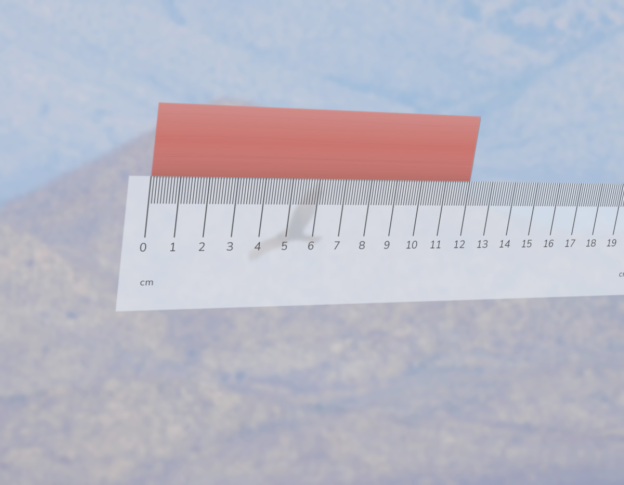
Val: 12 cm
